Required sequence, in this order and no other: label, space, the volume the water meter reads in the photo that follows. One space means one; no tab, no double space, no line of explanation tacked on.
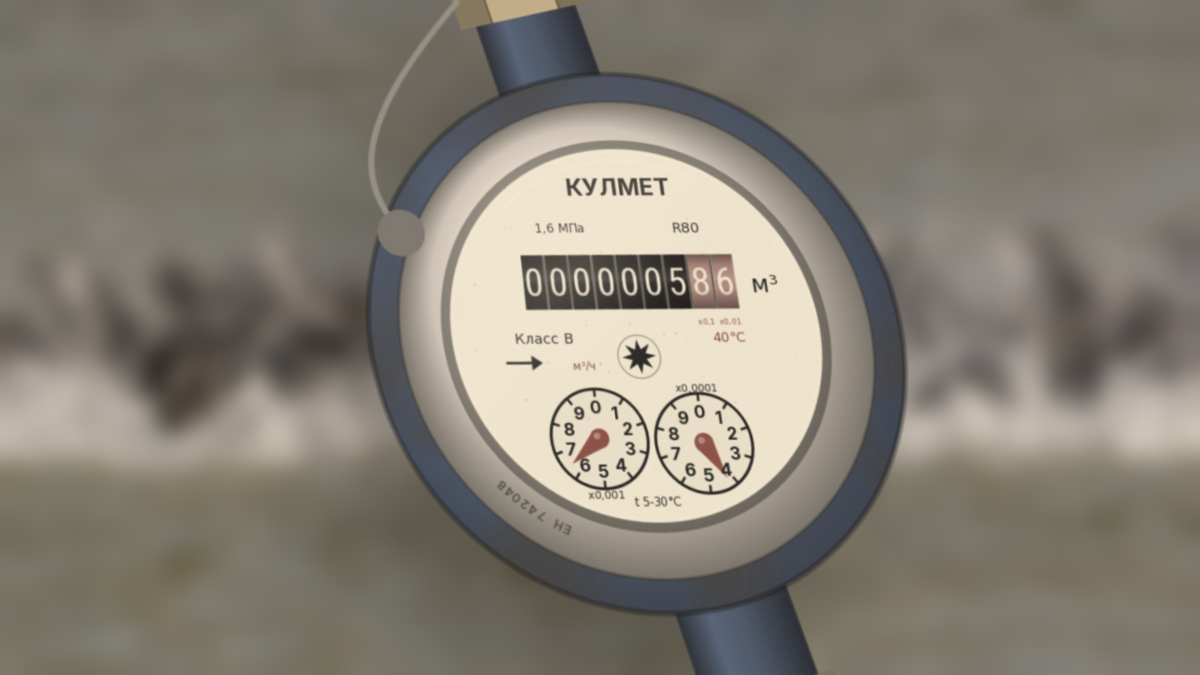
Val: 5.8664 m³
